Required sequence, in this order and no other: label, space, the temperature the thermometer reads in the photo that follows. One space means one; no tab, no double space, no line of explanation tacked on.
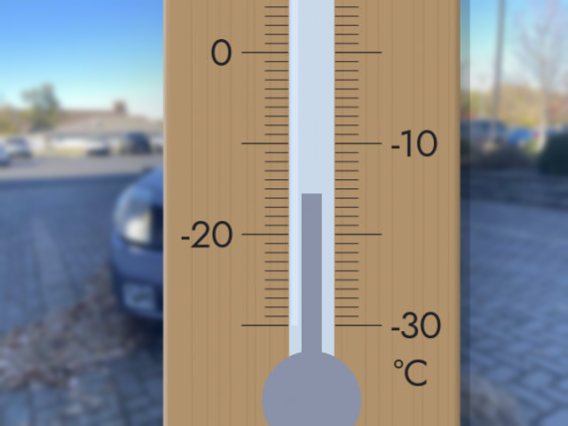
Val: -15.5 °C
